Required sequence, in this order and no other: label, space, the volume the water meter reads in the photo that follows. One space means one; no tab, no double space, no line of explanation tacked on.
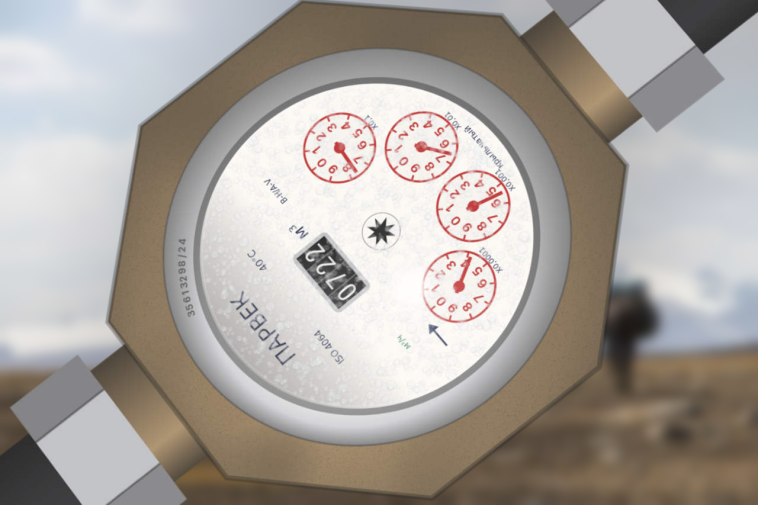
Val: 722.7654 m³
